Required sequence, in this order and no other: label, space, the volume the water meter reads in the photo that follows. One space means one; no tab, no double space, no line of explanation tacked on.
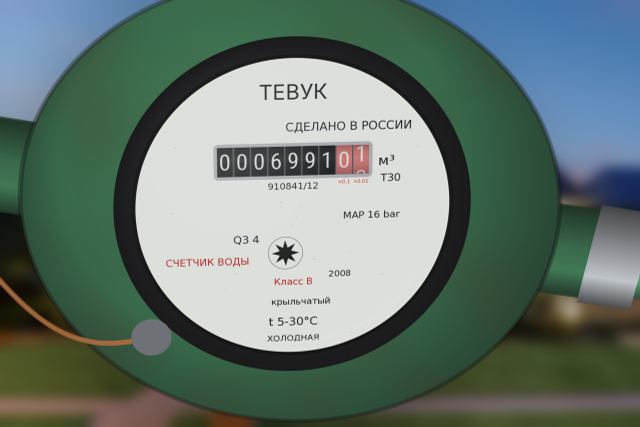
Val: 6991.01 m³
